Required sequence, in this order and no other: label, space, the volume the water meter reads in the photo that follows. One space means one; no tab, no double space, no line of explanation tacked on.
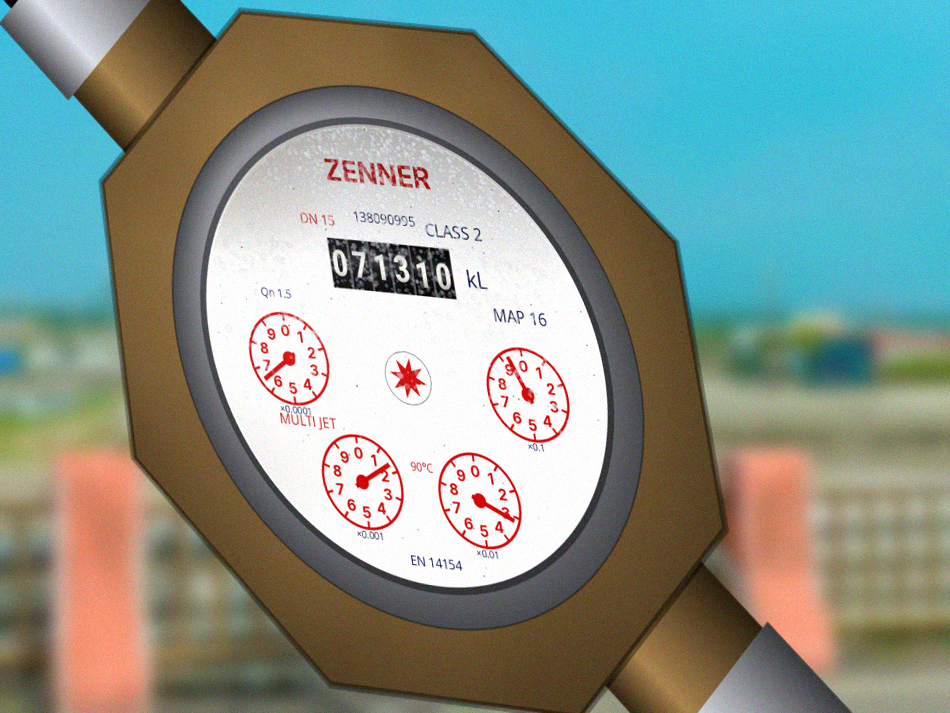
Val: 71309.9316 kL
